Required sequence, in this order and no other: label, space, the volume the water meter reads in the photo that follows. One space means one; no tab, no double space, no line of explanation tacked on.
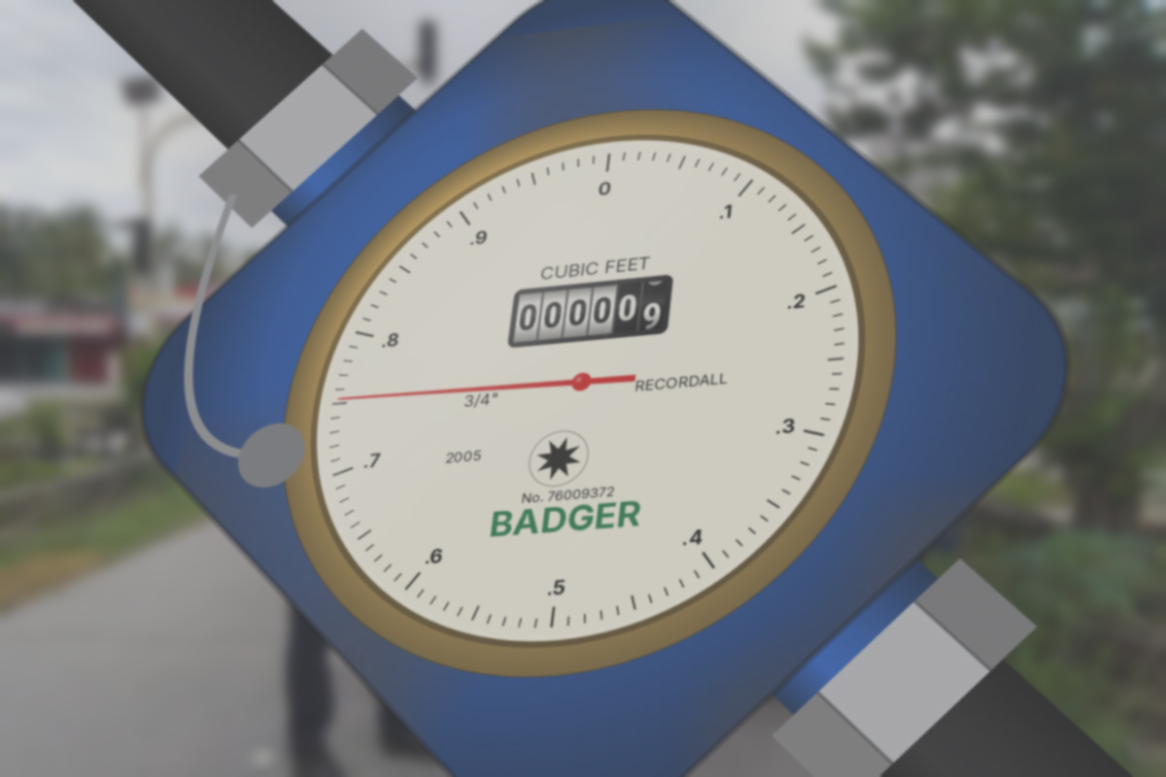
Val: 8.75 ft³
